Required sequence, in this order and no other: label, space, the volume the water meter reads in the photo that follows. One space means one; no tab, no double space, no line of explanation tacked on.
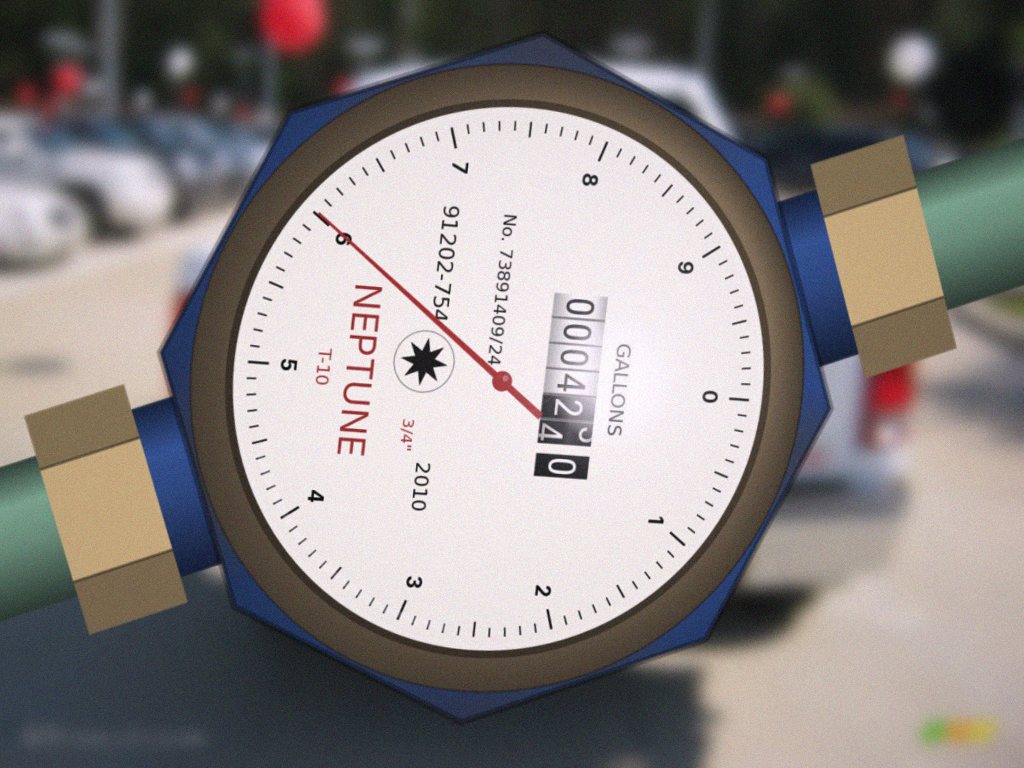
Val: 4236.0 gal
